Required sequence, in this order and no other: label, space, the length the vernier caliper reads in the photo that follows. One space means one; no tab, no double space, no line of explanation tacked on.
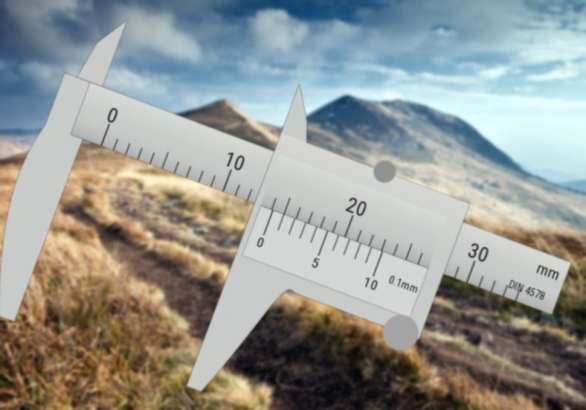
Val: 14.1 mm
